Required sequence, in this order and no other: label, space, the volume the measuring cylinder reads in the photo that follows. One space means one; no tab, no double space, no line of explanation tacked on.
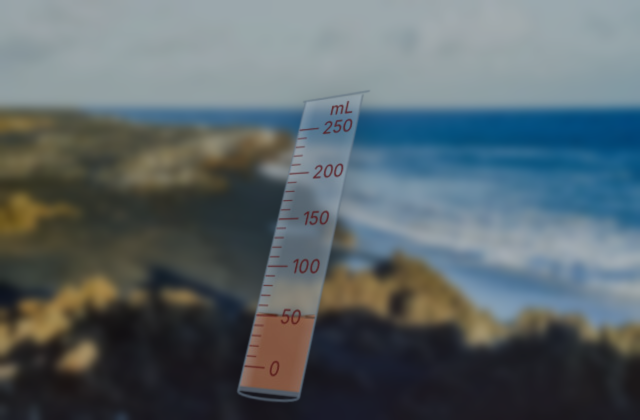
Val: 50 mL
